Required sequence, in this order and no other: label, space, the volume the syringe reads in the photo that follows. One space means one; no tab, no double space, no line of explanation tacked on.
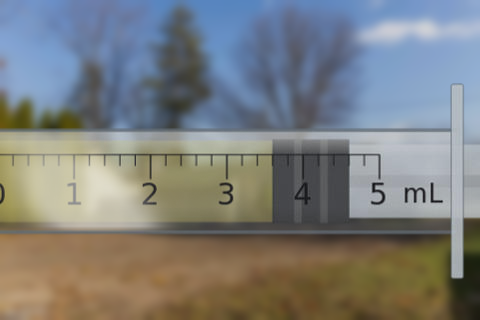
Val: 3.6 mL
